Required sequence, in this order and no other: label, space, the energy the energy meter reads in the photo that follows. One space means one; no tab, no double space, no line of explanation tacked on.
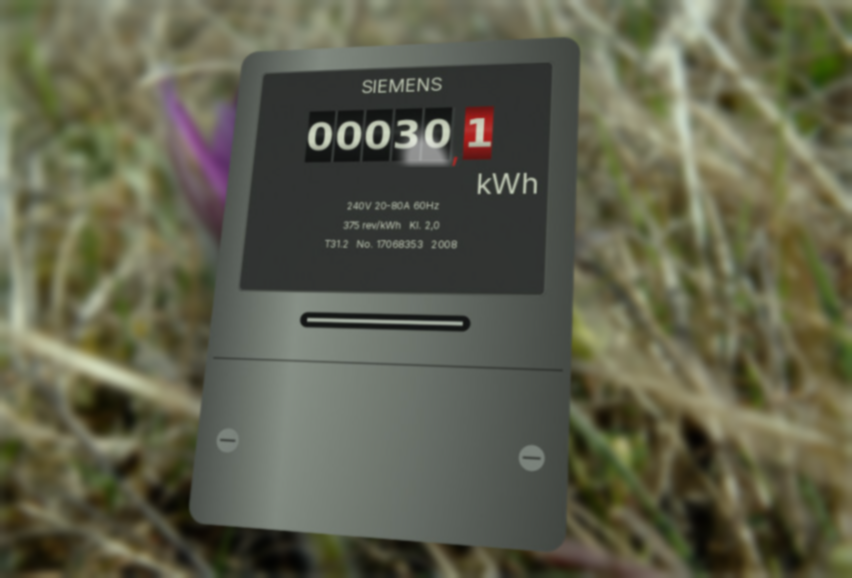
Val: 30.1 kWh
